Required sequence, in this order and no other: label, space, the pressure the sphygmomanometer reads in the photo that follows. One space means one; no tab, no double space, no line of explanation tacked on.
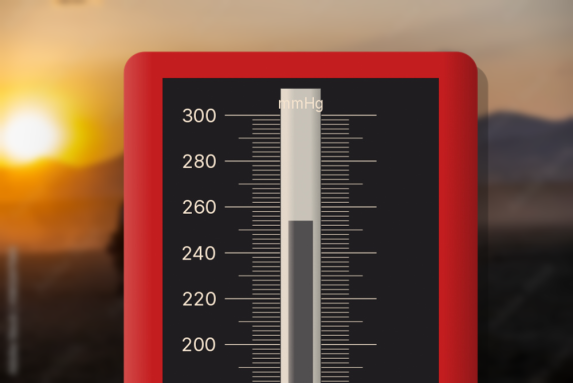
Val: 254 mmHg
